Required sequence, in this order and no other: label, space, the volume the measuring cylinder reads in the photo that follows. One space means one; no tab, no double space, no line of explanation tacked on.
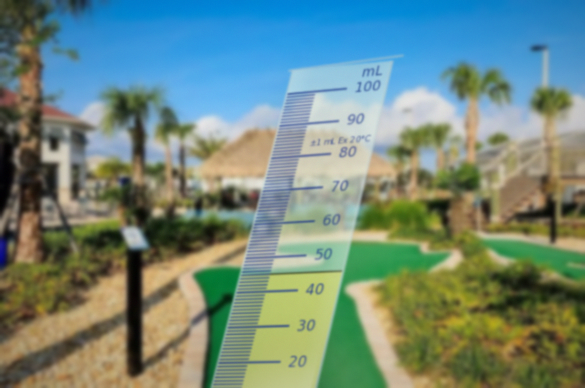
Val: 45 mL
